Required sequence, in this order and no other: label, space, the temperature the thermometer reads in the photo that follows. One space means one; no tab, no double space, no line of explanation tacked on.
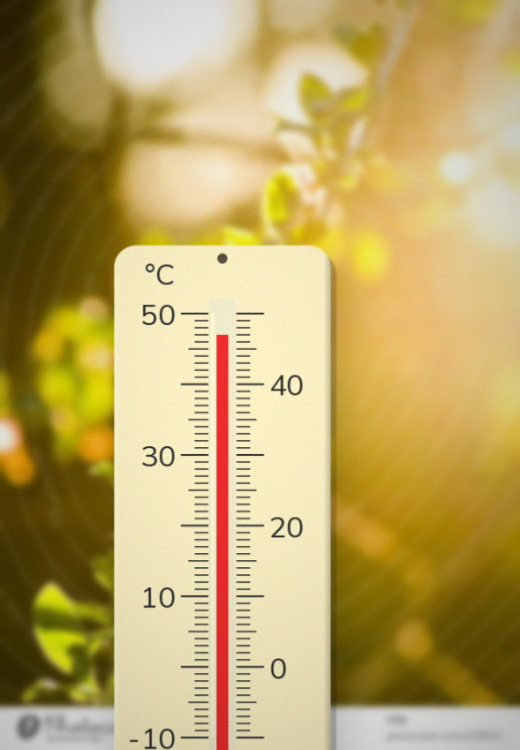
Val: 47 °C
